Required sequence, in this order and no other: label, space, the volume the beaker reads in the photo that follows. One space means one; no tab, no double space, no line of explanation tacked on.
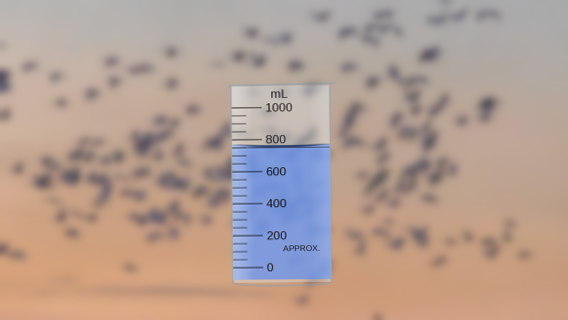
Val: 750 mL
